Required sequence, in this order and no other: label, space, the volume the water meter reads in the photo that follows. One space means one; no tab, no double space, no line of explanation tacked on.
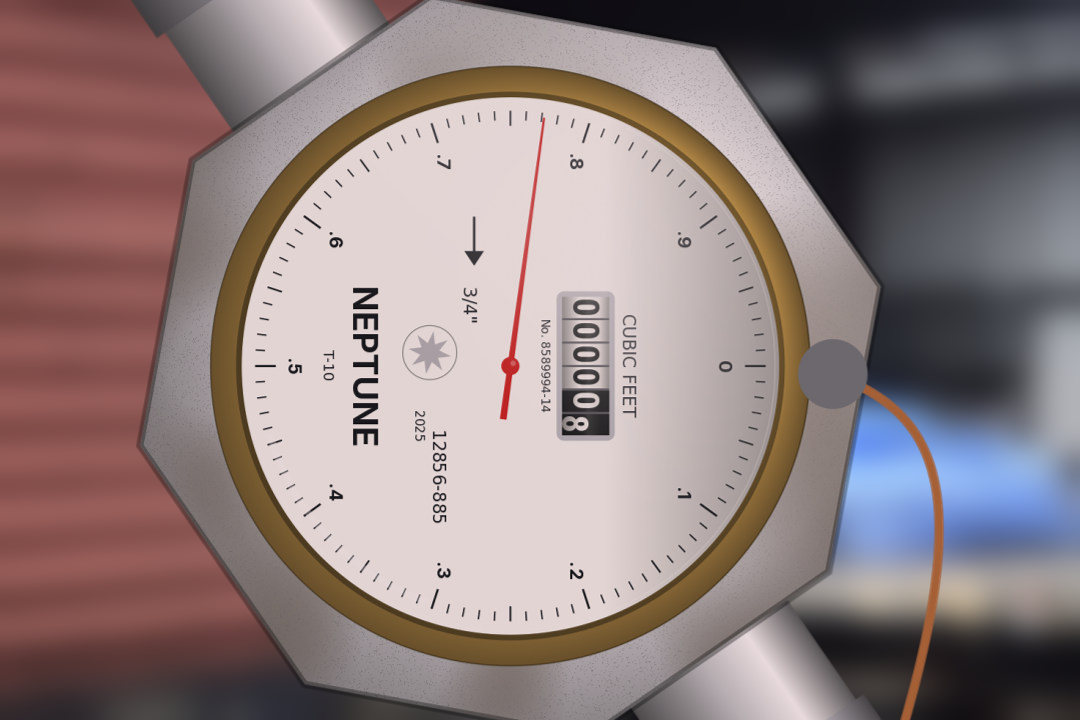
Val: 7.77 ft³
